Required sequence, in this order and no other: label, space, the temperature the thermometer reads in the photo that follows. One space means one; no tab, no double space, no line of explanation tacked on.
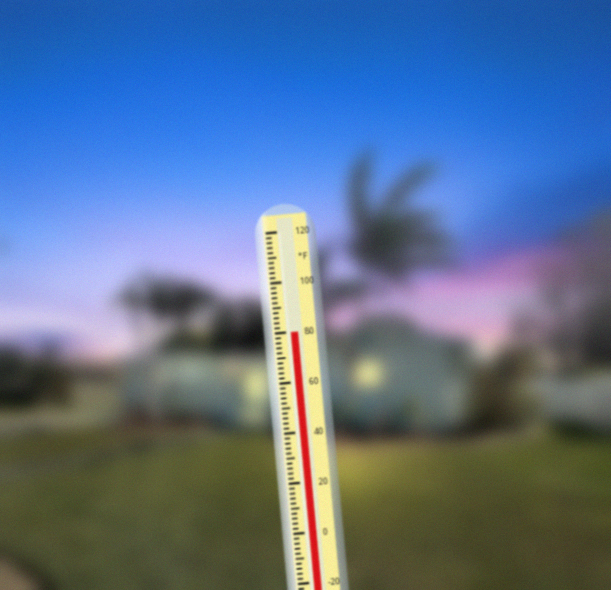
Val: 80 °F
